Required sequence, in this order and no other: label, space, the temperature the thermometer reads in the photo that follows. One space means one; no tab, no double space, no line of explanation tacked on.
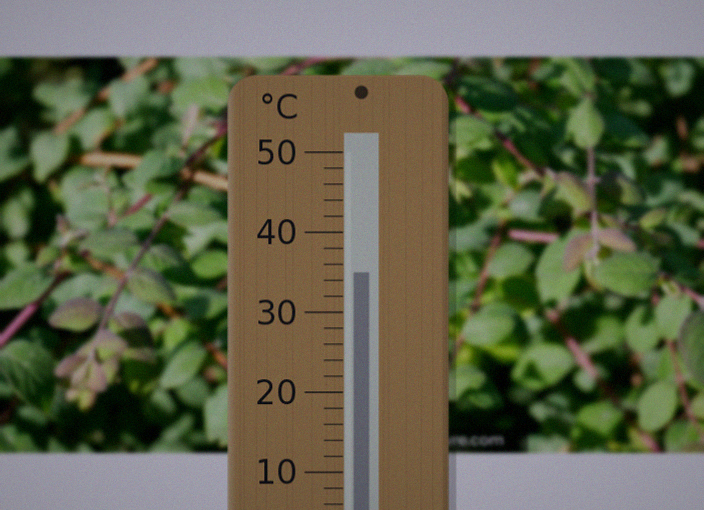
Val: 35 °C
